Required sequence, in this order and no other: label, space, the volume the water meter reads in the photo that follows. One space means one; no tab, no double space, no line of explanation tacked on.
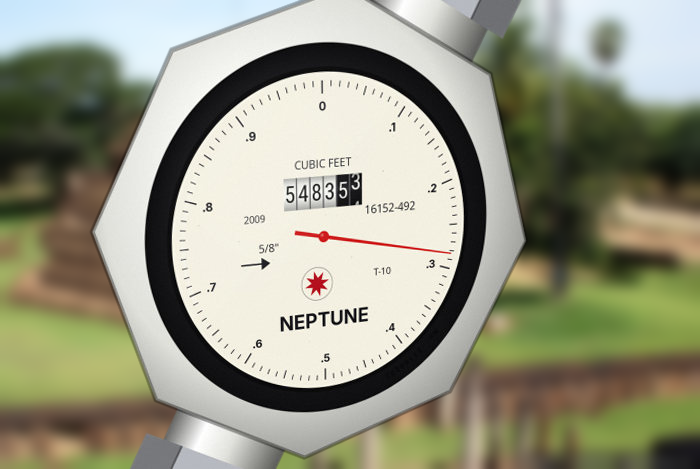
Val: 548353.28 ft³
